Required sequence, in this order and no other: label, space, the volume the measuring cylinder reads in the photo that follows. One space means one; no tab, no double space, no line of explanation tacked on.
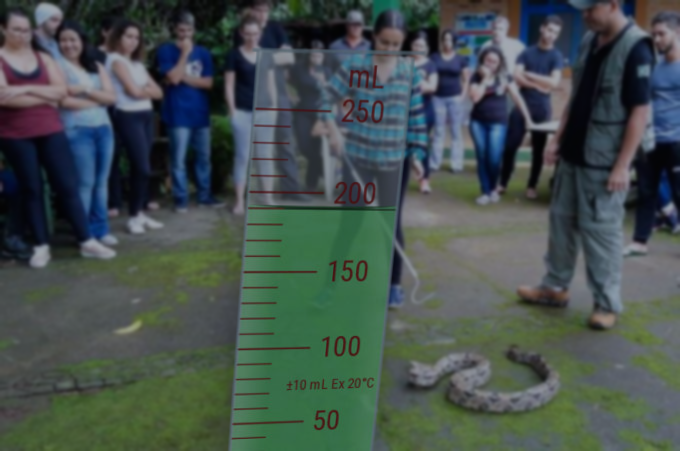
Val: 190 mL
